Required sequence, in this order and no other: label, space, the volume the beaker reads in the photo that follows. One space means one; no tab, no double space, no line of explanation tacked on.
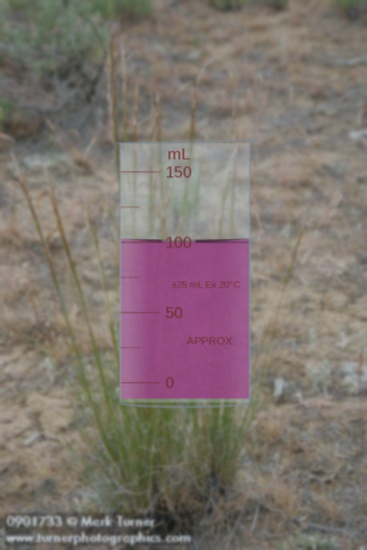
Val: 100 mL
